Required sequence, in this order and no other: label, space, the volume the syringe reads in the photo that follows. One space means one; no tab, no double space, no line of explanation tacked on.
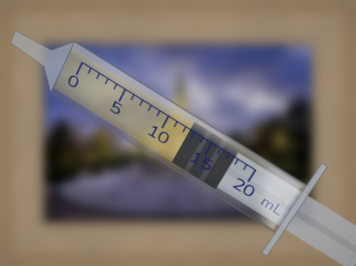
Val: 12.5 mL
